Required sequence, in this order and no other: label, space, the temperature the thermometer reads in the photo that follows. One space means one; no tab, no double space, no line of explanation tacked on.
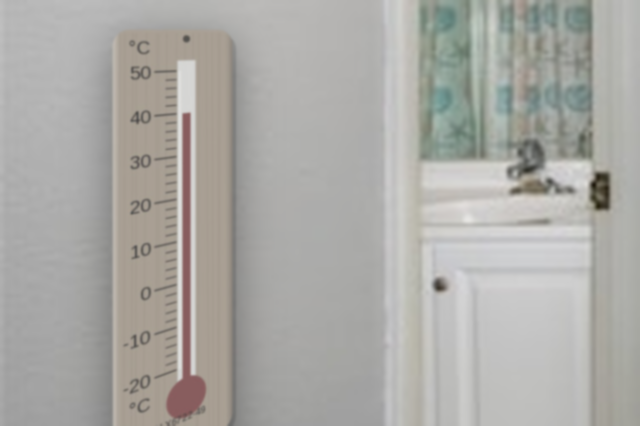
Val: 40 °C
